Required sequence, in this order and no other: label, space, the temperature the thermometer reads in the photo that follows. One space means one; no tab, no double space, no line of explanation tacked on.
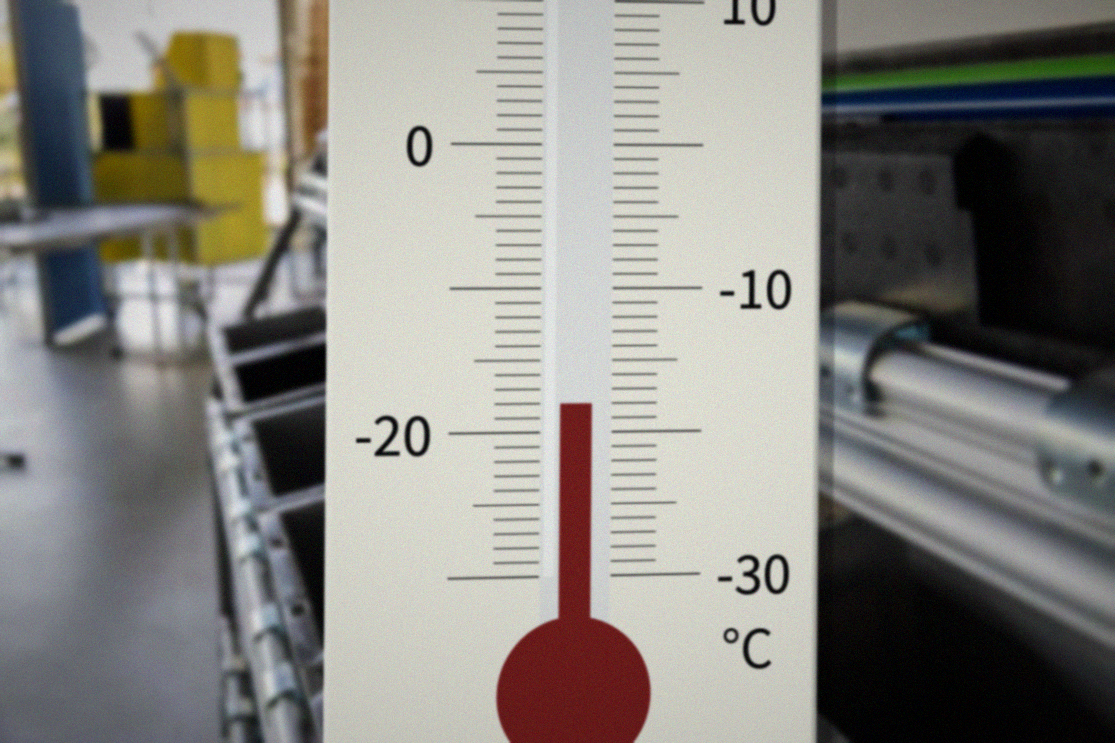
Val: -18 °C
